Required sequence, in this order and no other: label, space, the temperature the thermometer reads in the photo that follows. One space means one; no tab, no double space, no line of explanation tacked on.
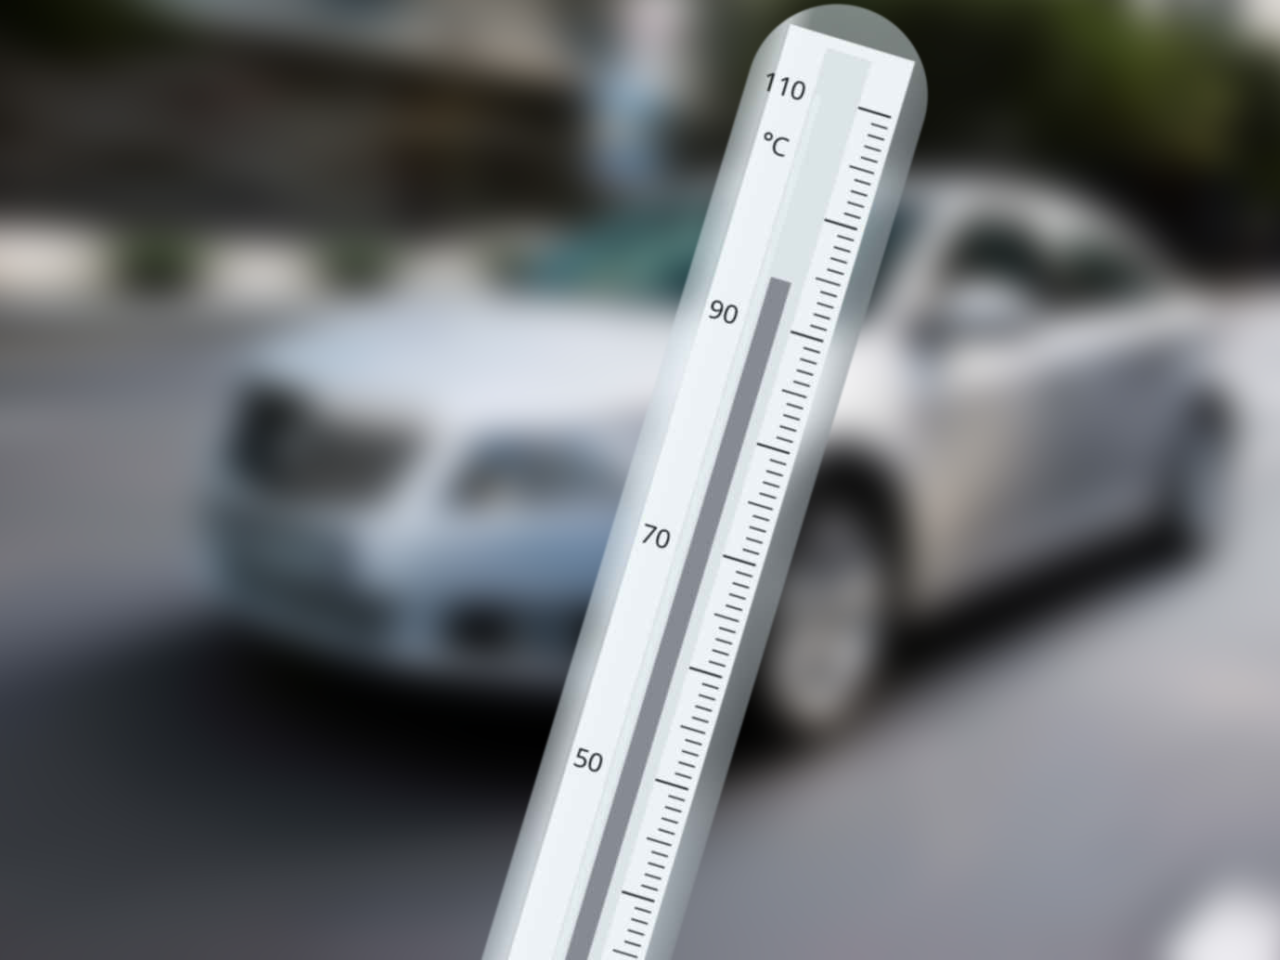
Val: 94 °C
